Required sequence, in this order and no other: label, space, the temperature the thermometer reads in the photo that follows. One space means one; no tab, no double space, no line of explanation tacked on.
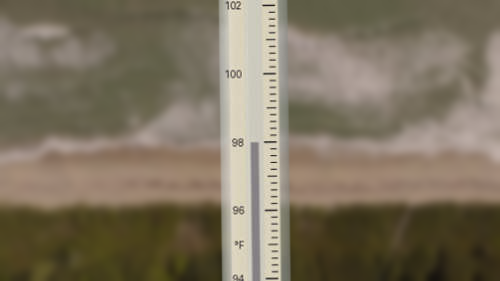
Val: 98 °F
